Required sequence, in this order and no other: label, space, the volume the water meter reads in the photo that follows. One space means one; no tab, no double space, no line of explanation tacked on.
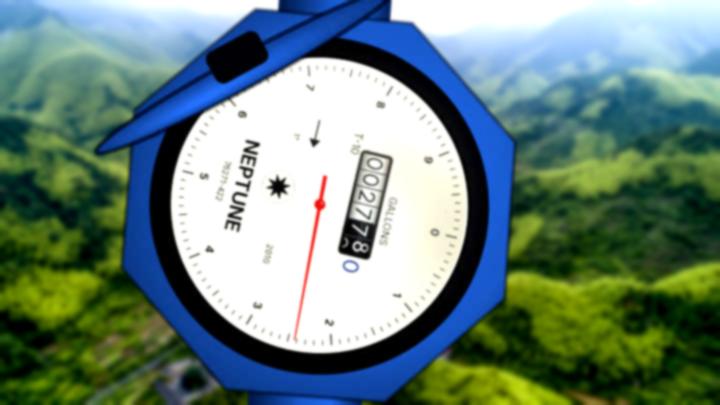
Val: 27782.4 gal
